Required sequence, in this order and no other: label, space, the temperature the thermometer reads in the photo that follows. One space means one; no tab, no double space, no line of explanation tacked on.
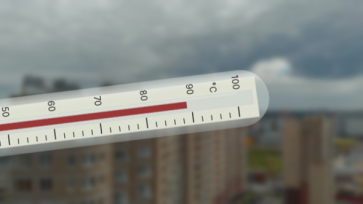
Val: 89 °C
